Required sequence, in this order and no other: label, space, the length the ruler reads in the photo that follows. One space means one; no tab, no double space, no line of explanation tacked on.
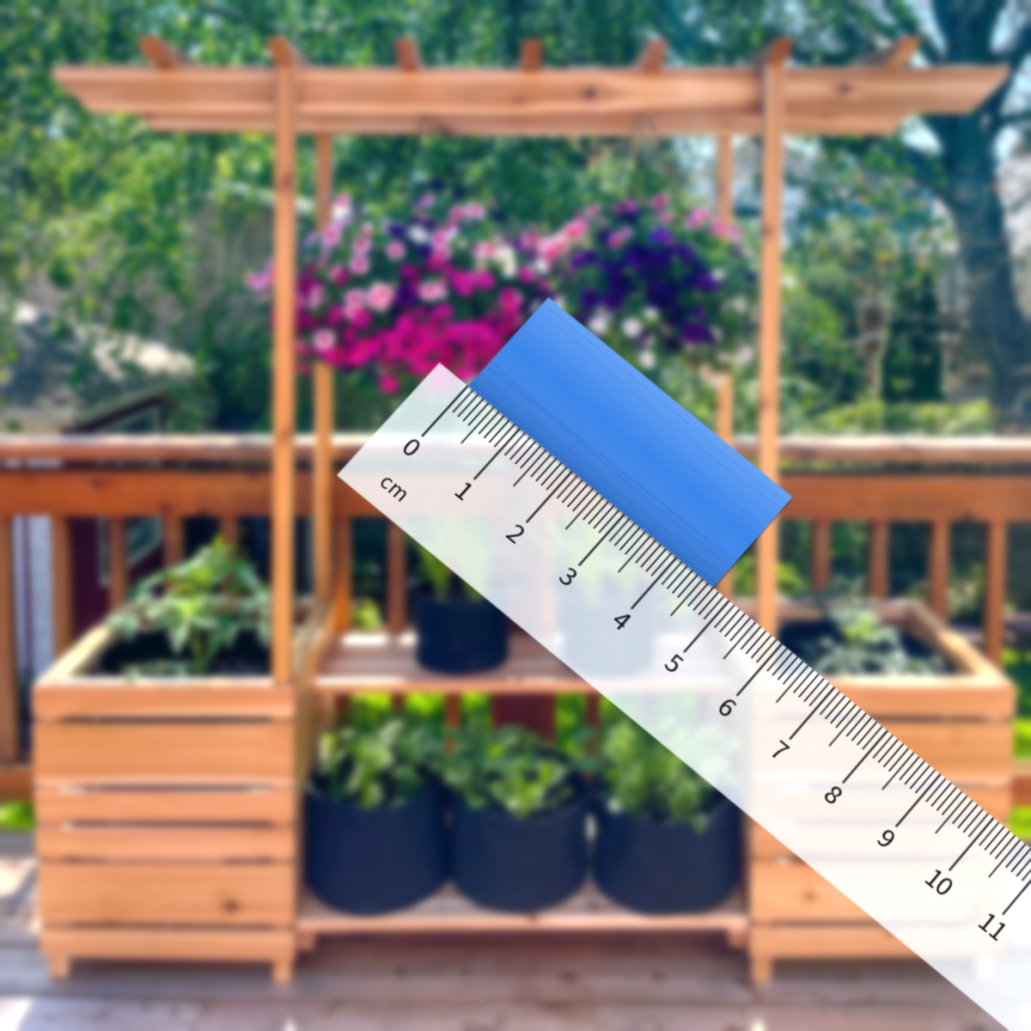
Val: 4.7 cm
